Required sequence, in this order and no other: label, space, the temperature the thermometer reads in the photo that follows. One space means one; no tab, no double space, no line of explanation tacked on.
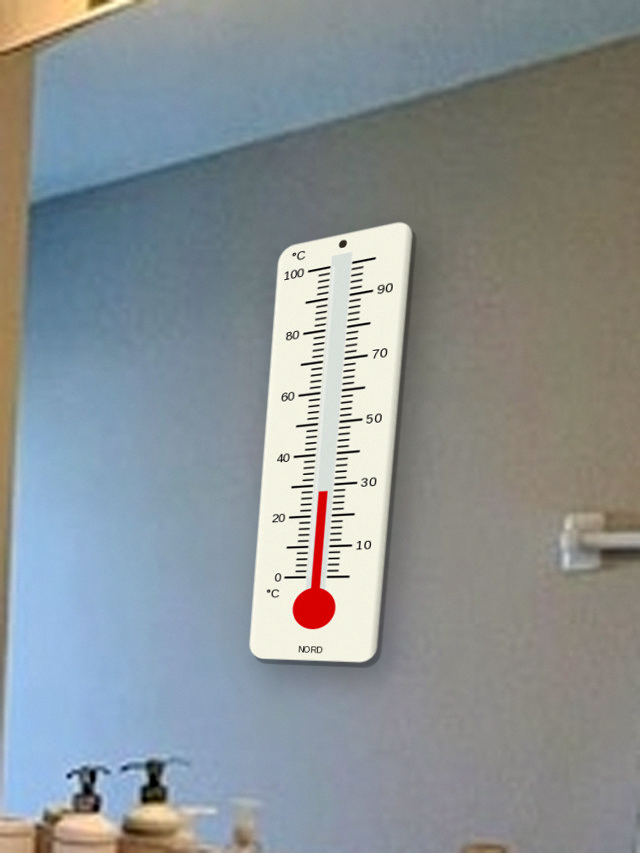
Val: 28 °C
